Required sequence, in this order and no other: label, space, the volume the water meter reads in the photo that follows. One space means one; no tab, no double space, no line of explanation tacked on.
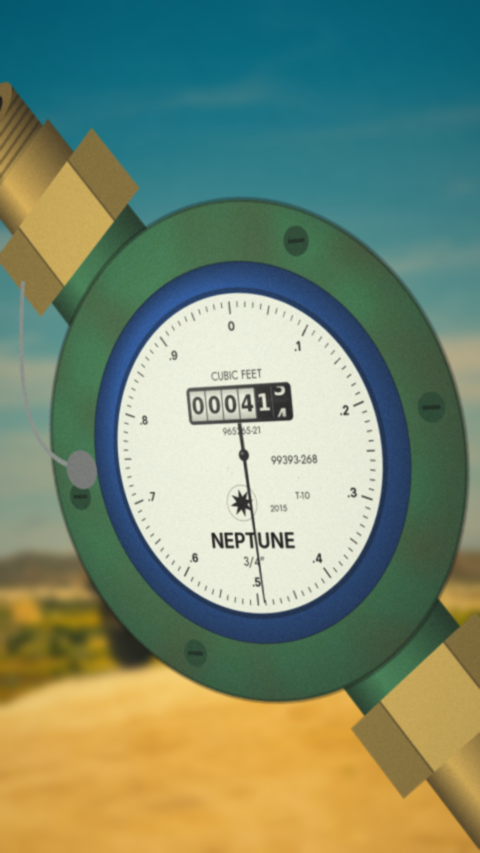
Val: 413.49 ft³
